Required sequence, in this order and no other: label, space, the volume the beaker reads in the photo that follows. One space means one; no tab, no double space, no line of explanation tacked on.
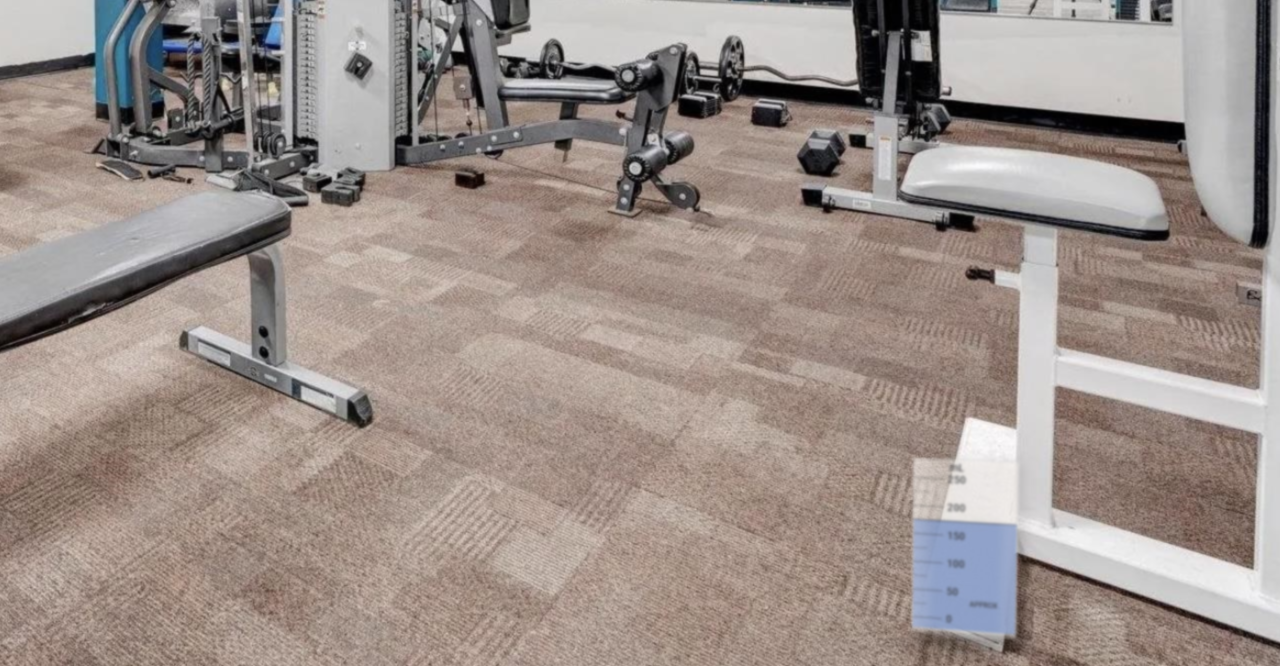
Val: 175 mL
